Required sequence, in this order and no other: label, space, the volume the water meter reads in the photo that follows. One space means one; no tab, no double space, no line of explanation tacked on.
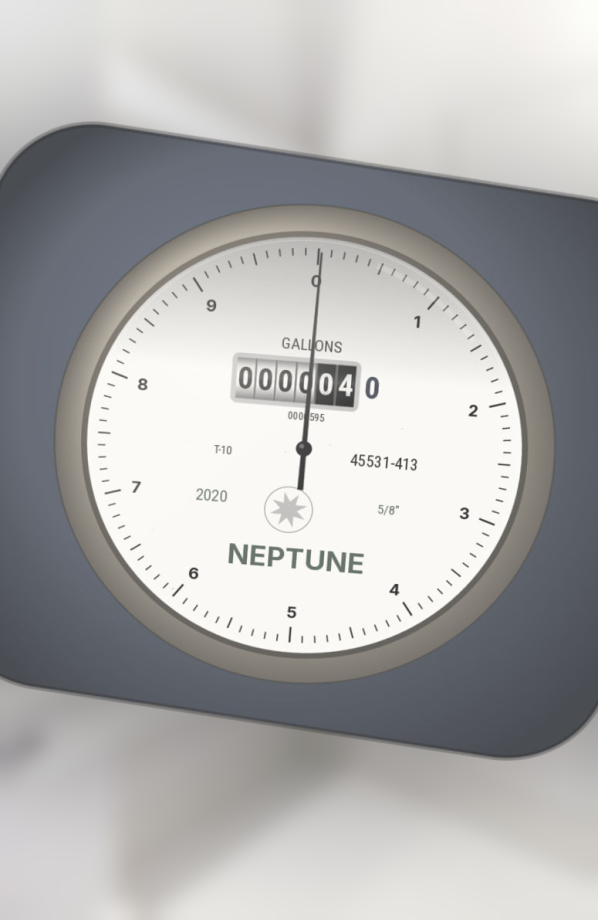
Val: 40.0 gal
